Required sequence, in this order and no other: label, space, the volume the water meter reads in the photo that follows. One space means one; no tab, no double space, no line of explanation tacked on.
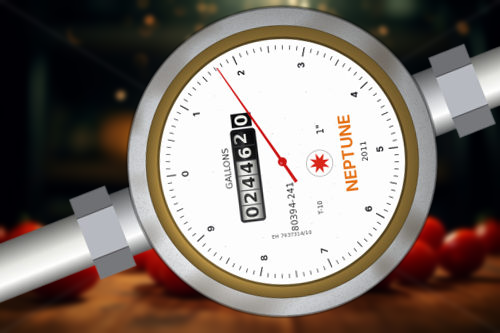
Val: 244621.7 gal
